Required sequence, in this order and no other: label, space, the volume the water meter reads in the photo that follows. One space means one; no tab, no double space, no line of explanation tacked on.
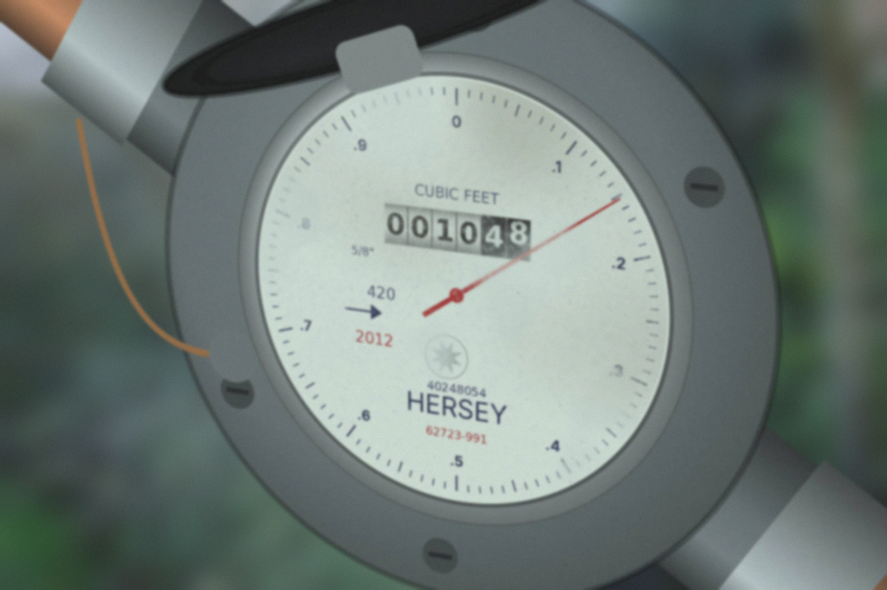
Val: 1048.15 ft³
